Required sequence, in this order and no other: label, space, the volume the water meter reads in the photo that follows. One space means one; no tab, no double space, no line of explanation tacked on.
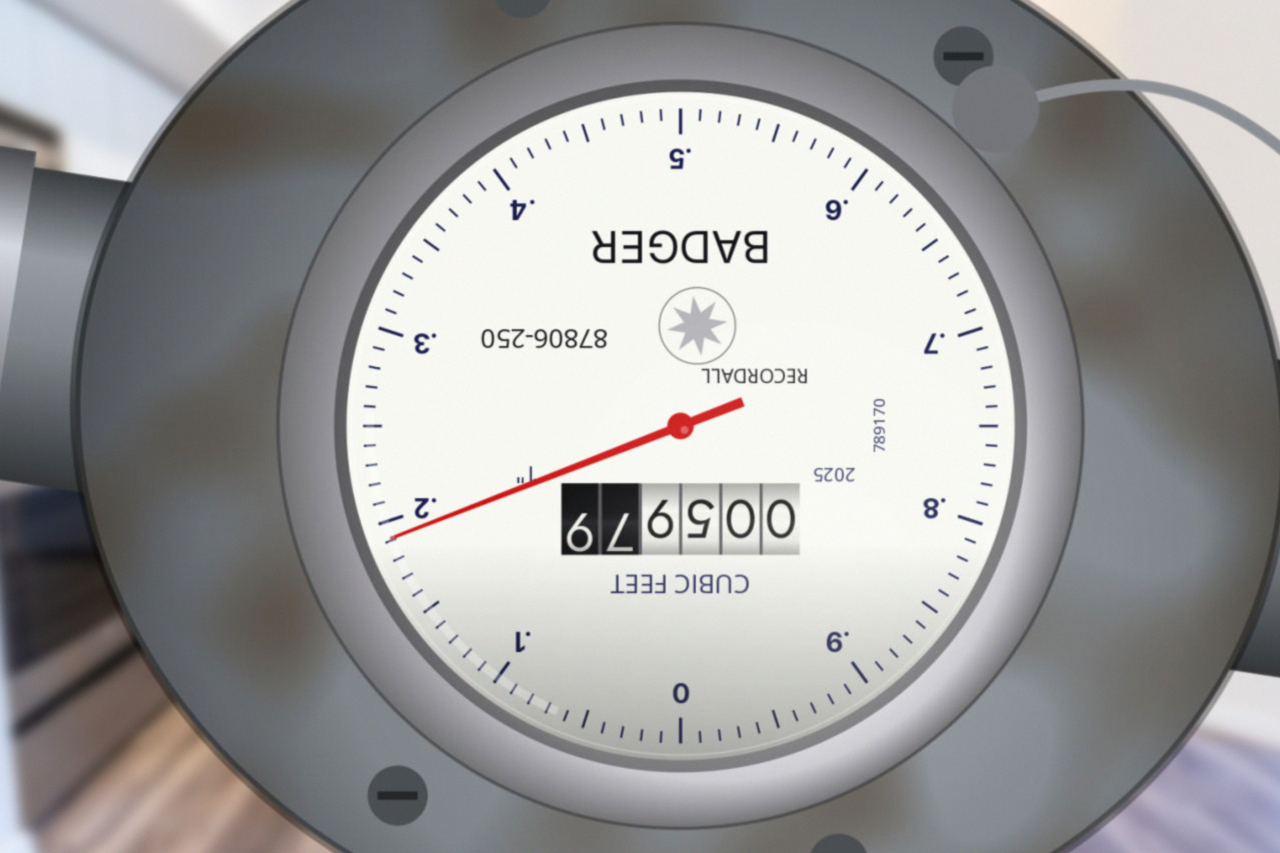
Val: 5979.19 ft³
